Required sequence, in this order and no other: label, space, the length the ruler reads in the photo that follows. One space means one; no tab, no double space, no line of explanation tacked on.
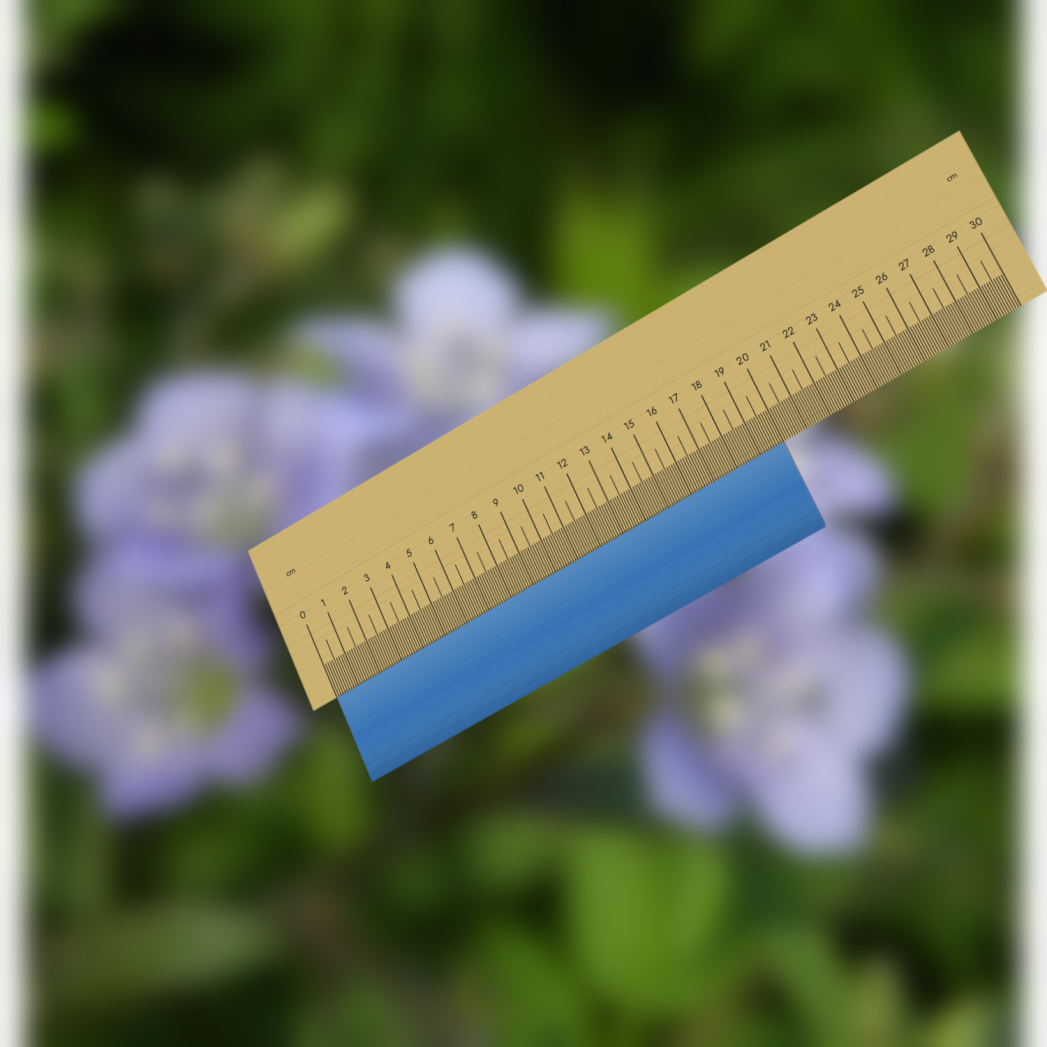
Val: 20 cm
